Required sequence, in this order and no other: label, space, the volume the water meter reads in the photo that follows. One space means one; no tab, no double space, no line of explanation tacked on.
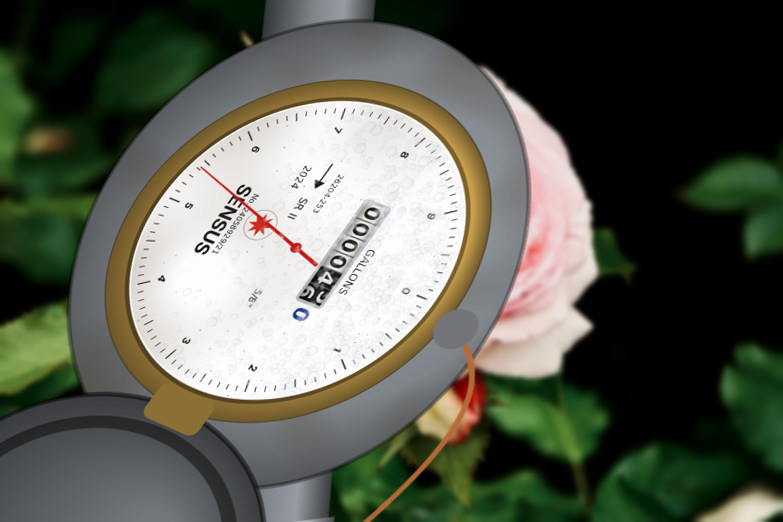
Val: 455.4 gal
